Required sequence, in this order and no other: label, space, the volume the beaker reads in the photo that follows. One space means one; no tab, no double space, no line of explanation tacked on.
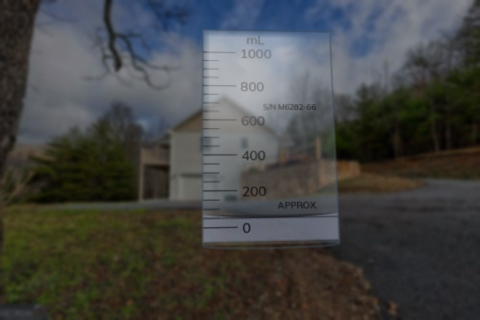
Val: 50 mL
